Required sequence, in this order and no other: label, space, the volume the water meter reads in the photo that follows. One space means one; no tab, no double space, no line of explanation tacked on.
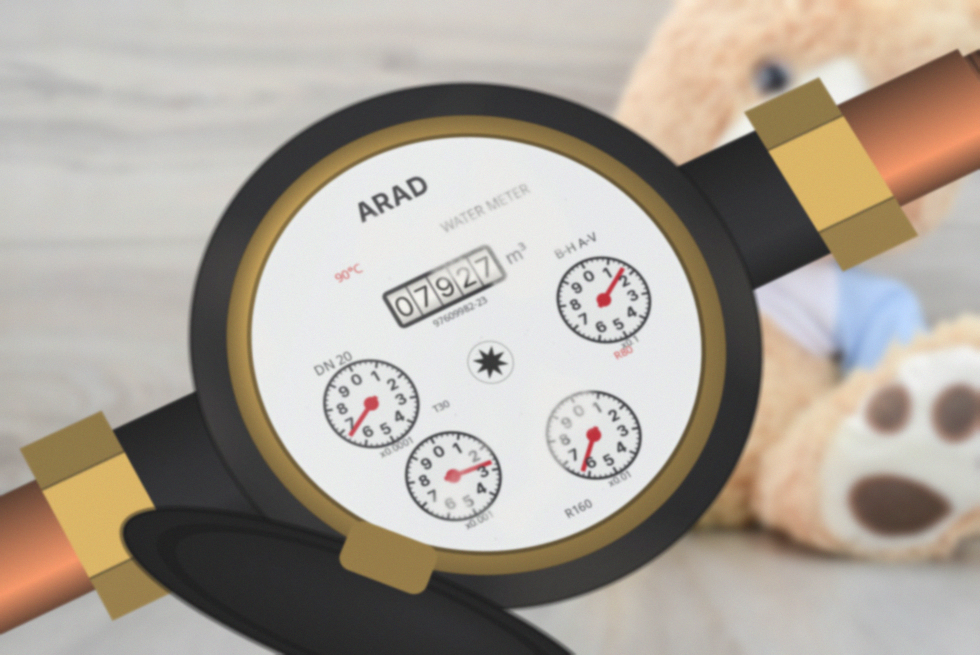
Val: 7927.1626 m³
